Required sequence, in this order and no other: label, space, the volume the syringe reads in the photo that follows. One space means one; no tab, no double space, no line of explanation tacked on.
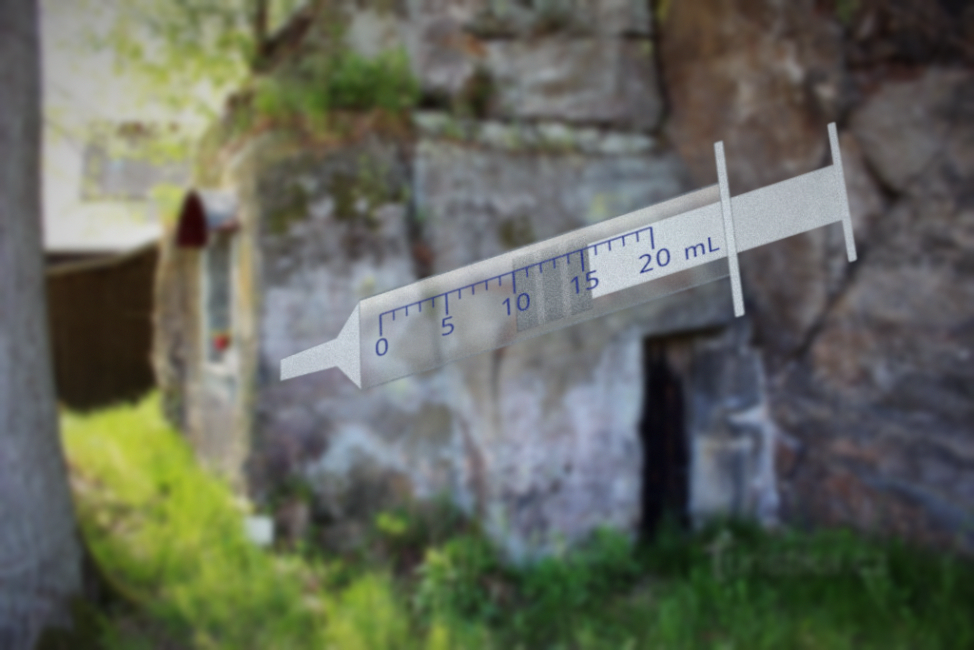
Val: 10 mL
